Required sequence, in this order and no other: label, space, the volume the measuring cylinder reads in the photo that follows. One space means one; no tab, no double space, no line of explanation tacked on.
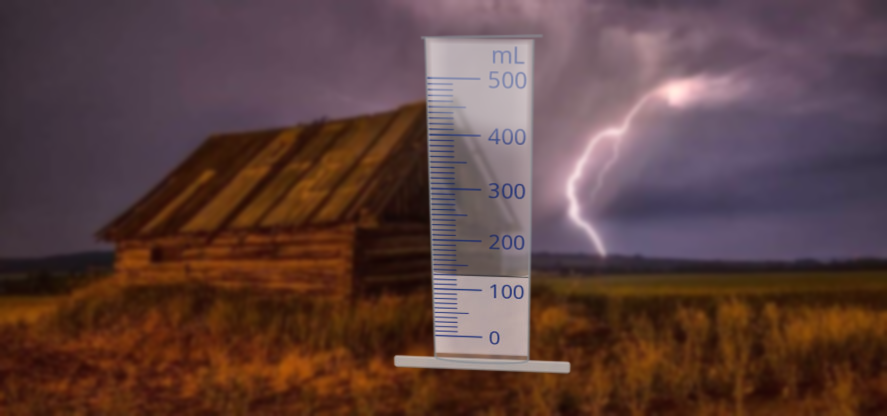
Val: 130 mL
